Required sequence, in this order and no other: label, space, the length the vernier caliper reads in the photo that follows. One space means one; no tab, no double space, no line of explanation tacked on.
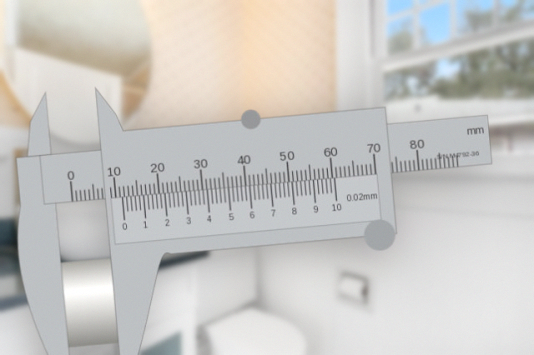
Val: 11.5 mm
